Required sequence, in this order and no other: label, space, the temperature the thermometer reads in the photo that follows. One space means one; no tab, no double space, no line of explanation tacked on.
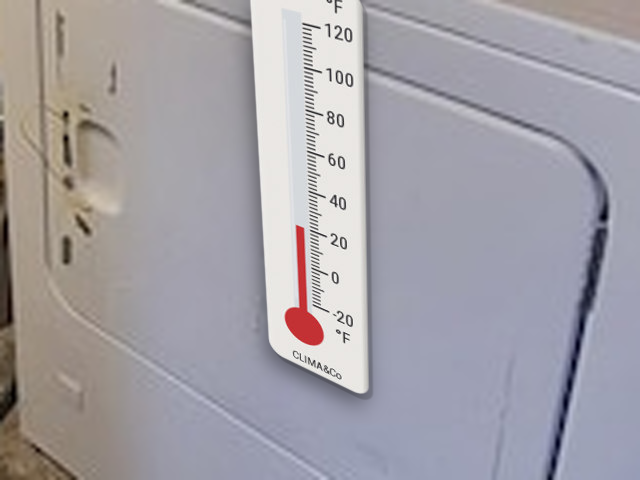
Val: 20 °F
